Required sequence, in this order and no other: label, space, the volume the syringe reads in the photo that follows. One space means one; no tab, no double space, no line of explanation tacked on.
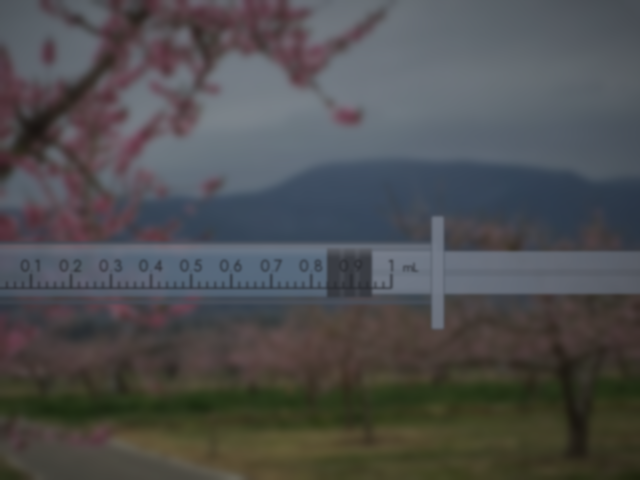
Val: 0.84 mL
